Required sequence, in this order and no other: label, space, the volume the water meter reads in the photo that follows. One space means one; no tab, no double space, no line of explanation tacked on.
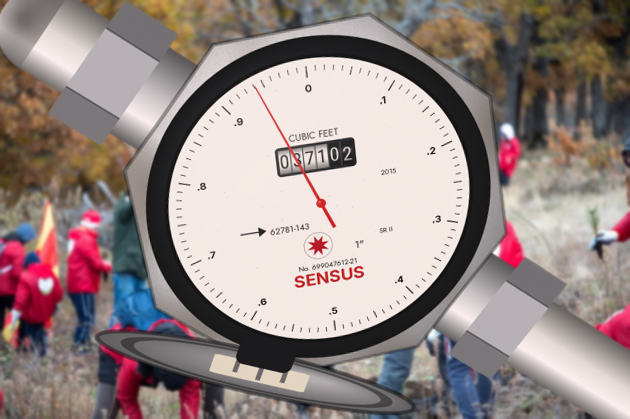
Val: 37101.94 ft³
